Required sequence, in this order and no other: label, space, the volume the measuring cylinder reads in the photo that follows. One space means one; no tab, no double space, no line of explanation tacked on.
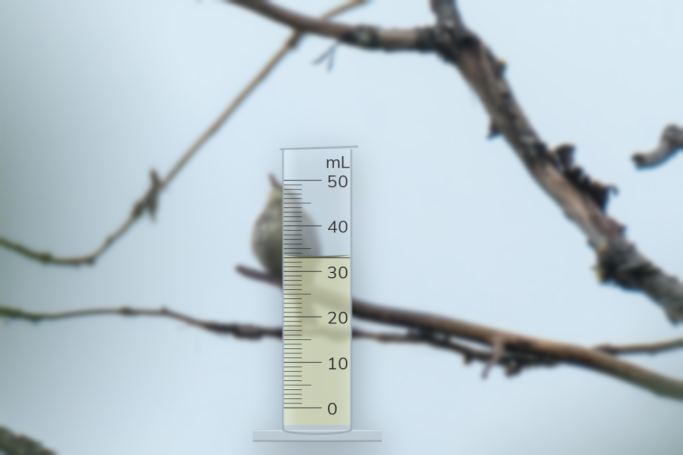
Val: 33 mL
